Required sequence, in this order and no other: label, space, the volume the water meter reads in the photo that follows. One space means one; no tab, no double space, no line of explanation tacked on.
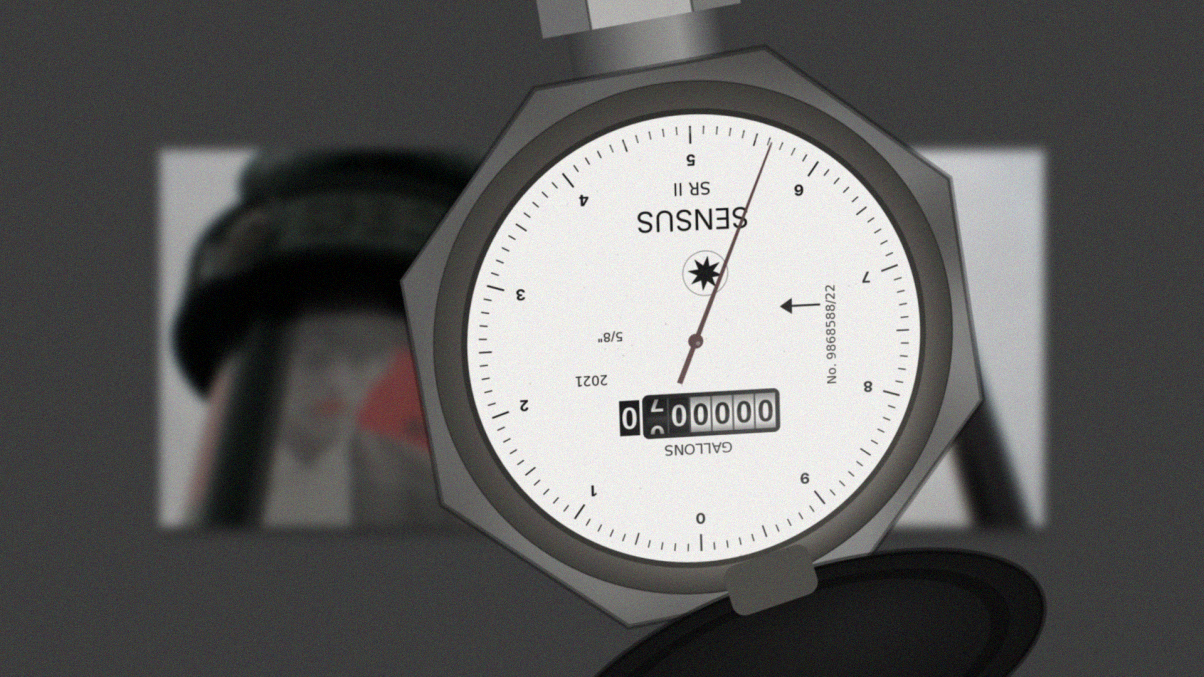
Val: 65.6 gal
